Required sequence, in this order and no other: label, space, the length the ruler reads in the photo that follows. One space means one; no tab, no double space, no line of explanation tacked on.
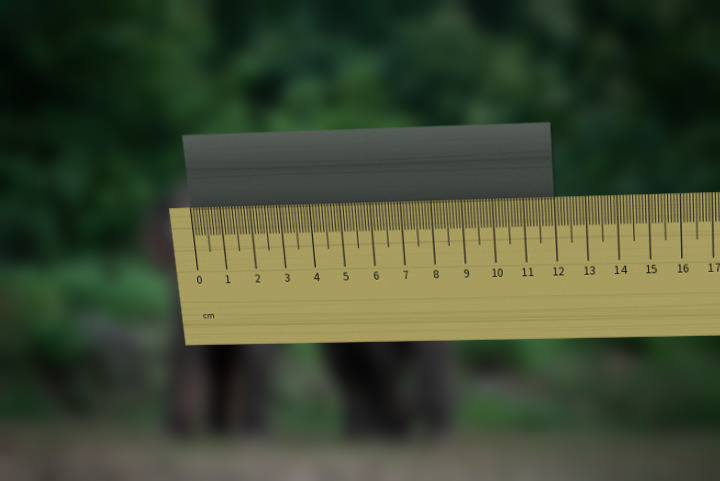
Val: 12 cm
